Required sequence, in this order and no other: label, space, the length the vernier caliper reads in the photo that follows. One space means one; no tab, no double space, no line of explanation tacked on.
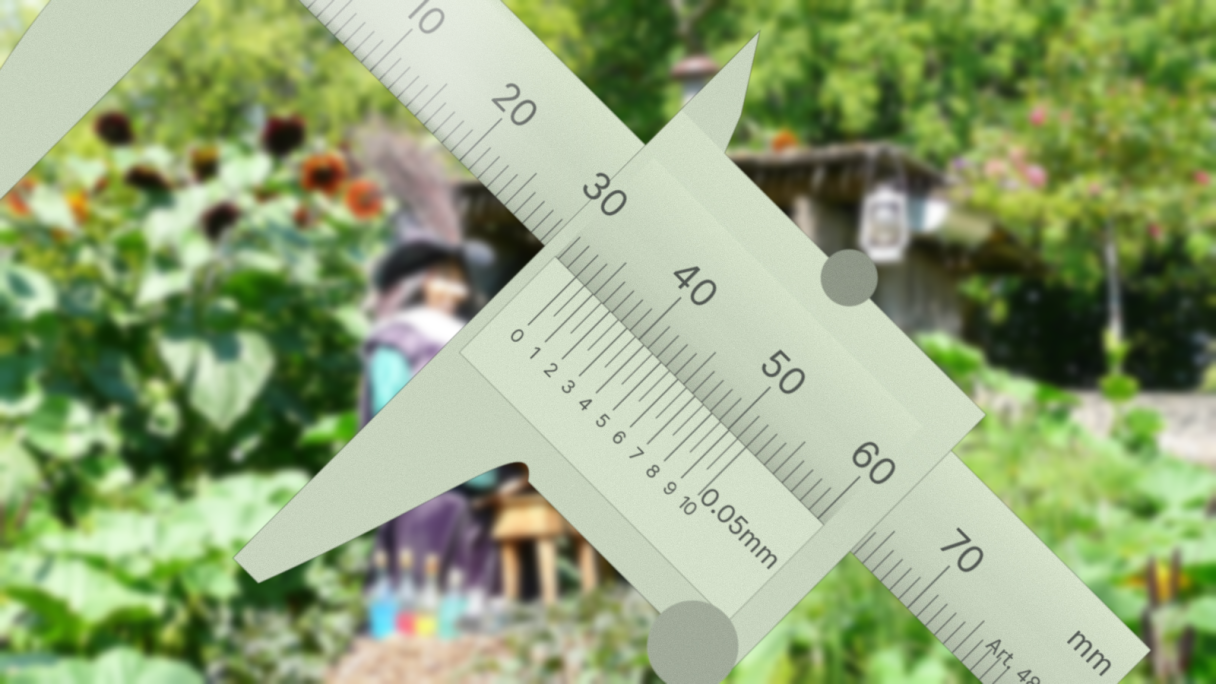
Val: 33.0 mm
